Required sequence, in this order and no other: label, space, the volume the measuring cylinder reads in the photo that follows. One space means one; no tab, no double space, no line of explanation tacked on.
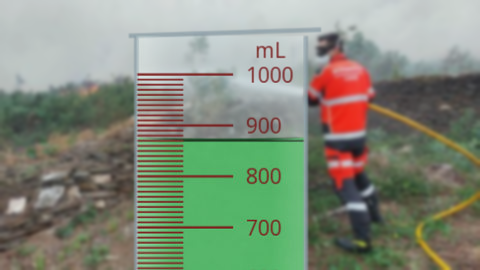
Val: 870 mL
